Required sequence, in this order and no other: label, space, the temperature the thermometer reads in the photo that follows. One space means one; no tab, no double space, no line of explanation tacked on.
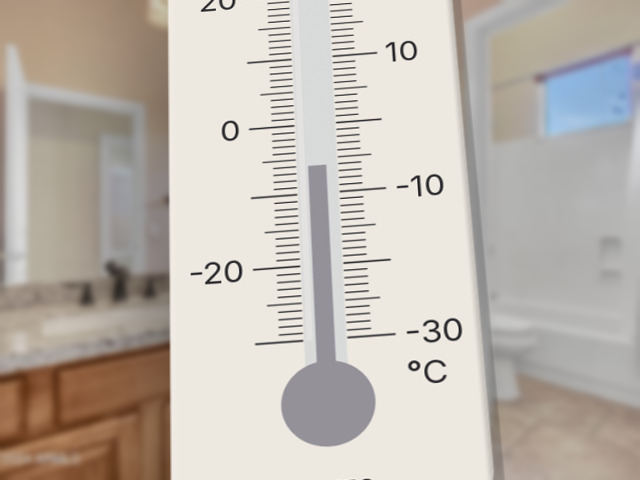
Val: -6 °C
